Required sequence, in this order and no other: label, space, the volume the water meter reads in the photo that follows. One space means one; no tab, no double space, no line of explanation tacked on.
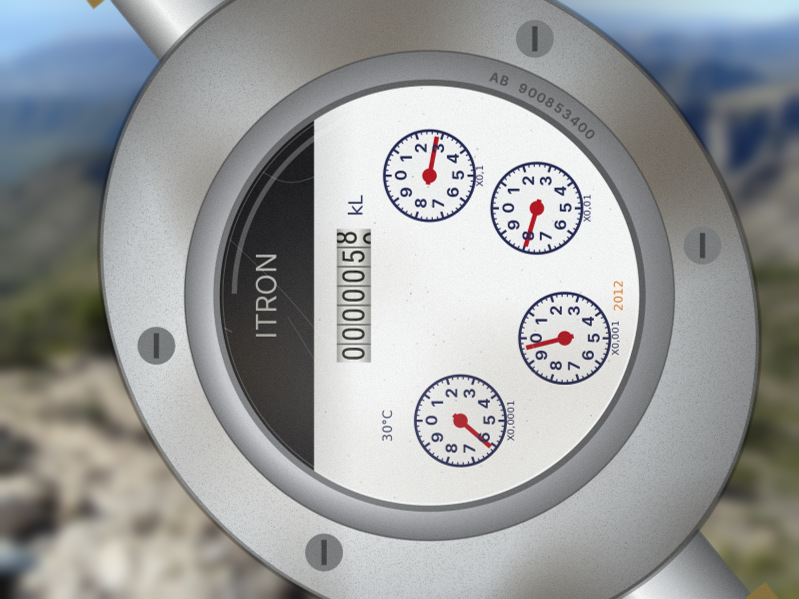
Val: 58.2796 kL
